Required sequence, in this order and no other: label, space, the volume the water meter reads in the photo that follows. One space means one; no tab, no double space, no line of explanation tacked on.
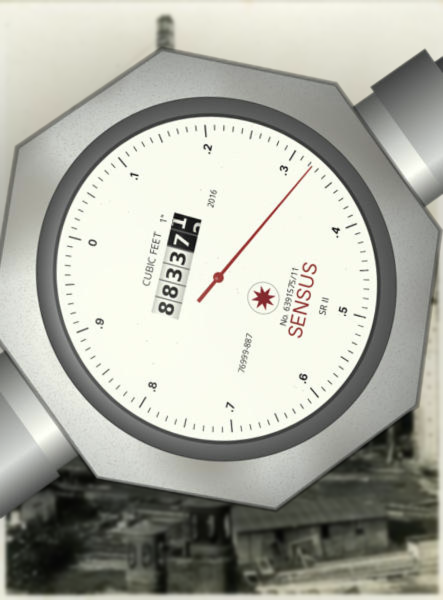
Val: 883371.32 ft³
